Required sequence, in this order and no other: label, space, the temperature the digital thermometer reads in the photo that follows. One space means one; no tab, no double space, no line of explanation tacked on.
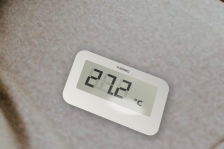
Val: 27.2 °C
